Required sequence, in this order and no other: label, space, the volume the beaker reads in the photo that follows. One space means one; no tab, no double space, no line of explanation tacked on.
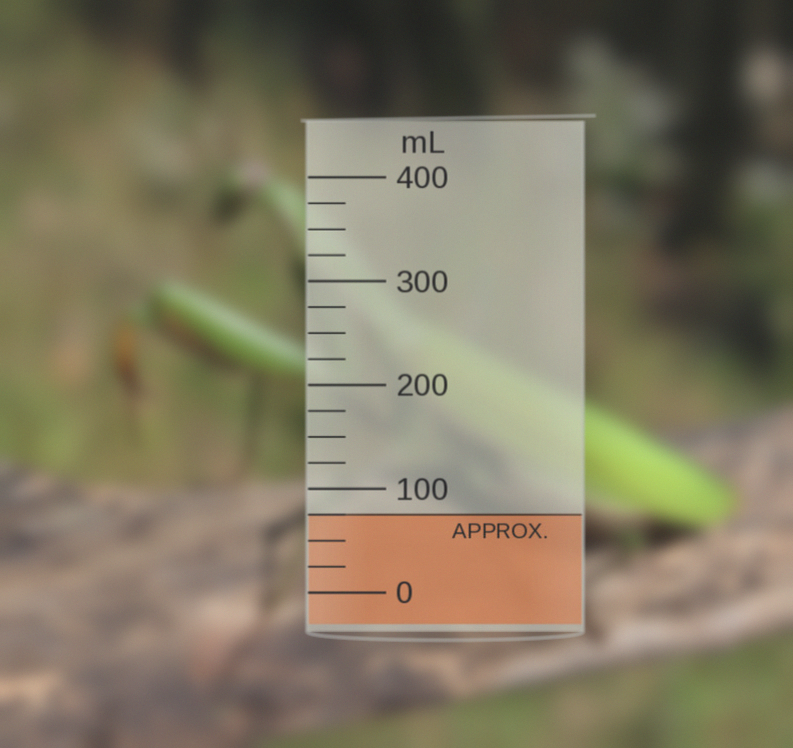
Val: 75 mL
